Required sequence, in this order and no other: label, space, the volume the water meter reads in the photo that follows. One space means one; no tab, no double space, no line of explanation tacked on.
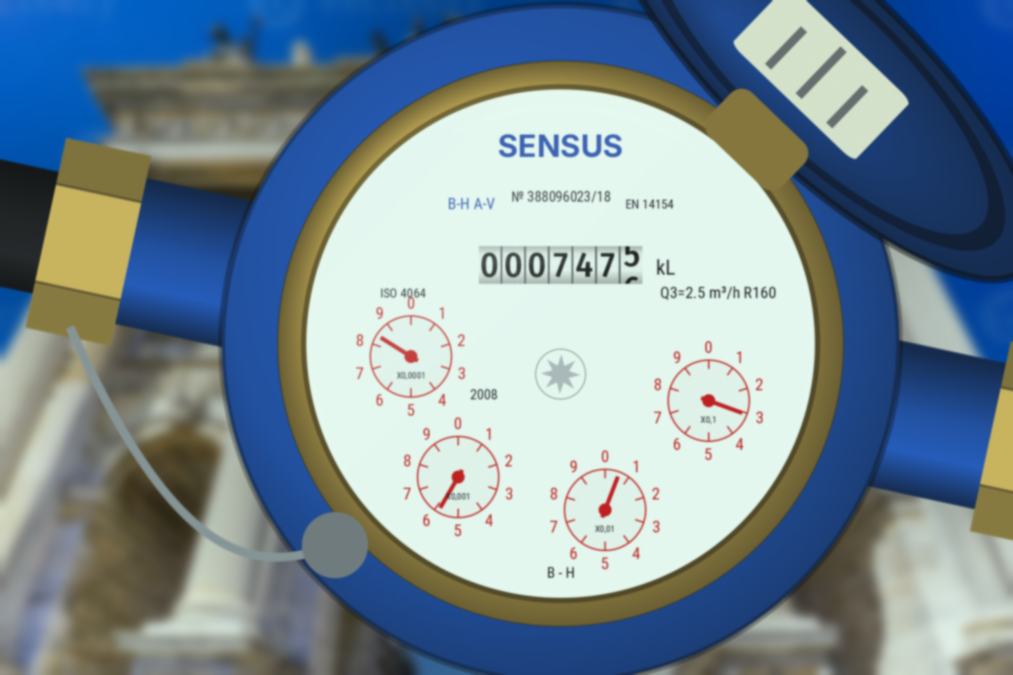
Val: 7475.3058 kL
